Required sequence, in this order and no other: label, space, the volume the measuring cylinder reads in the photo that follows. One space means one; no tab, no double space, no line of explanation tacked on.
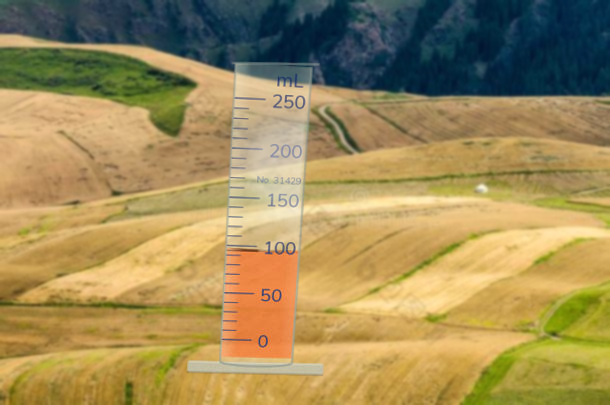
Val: 95 mL
